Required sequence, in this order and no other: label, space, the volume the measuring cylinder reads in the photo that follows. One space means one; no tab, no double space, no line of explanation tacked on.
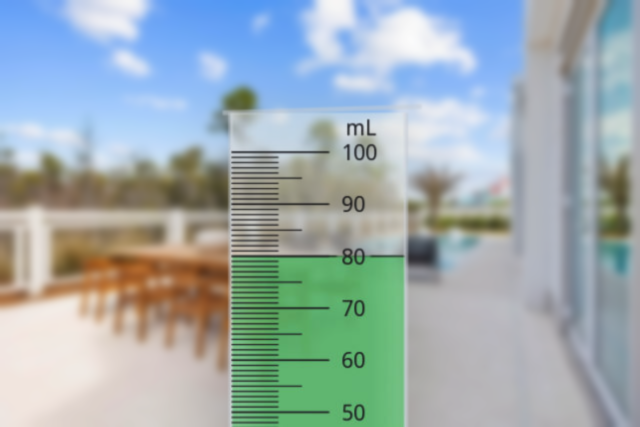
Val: 80 mL
